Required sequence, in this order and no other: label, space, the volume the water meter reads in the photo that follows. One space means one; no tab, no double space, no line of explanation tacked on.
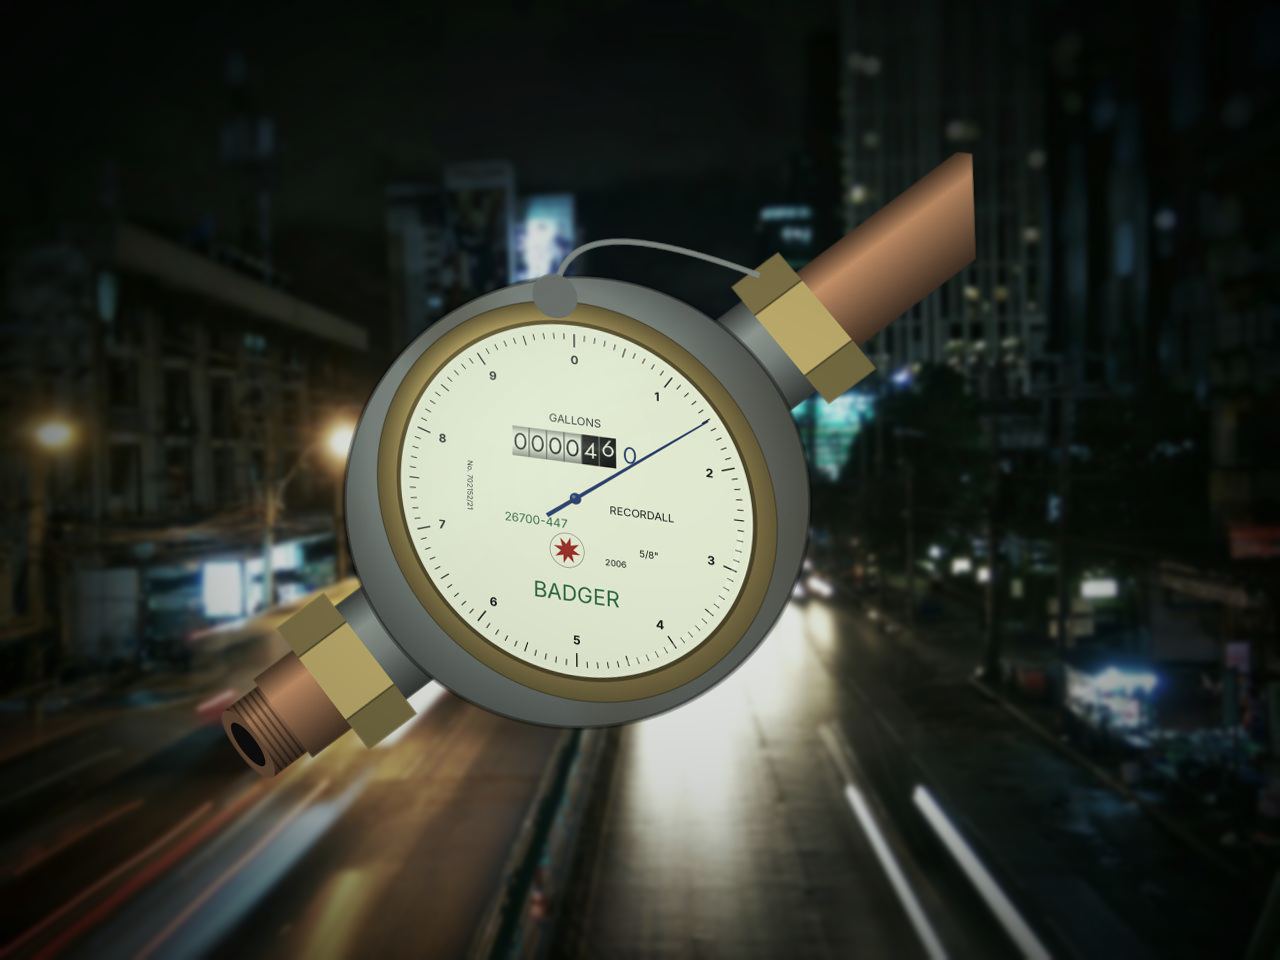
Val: 461.5 gal
